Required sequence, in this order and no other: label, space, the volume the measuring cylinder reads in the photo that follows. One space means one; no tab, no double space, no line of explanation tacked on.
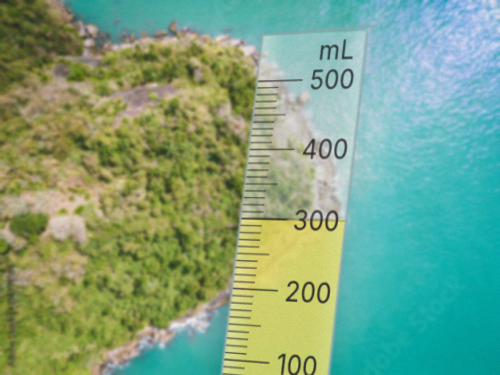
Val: 300 mL
